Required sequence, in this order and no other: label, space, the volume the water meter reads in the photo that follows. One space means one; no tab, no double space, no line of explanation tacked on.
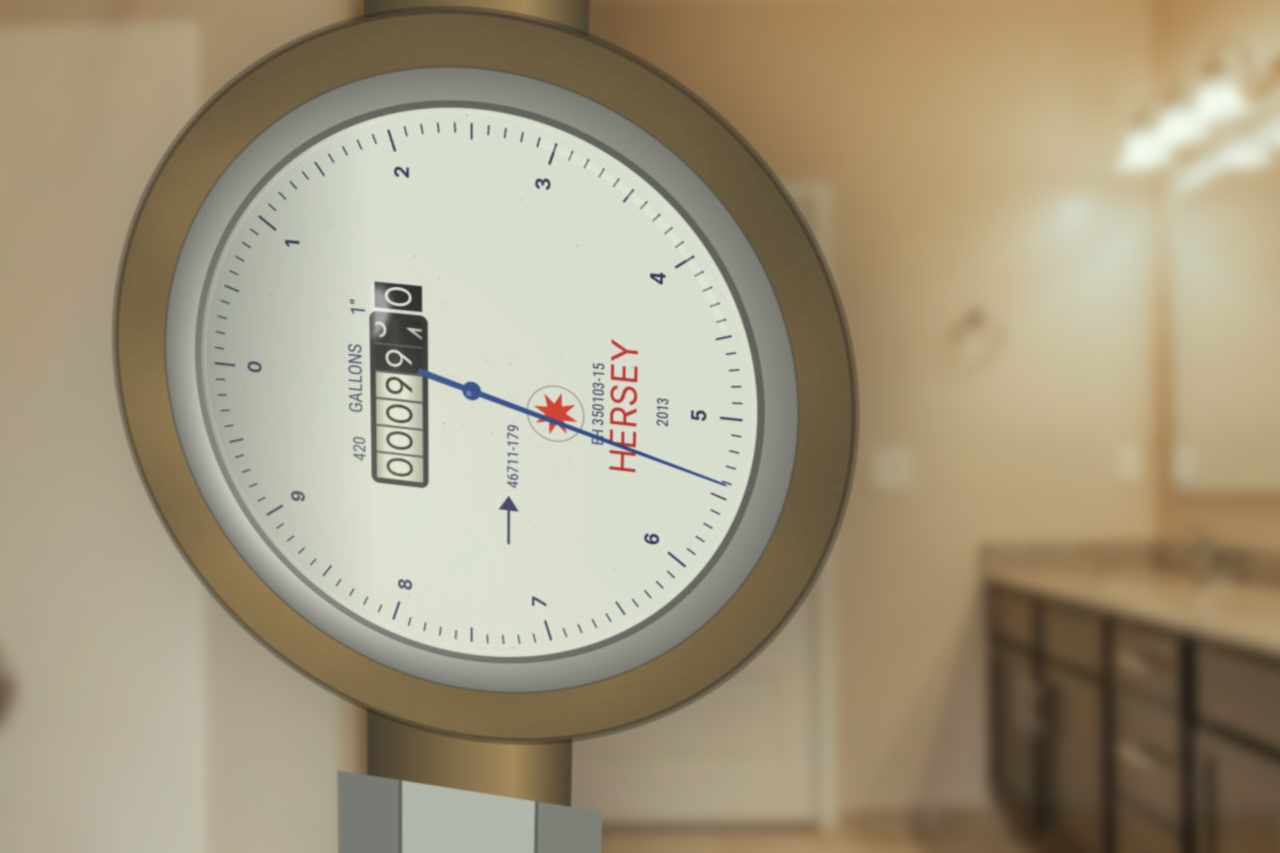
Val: 9935.4 gal
